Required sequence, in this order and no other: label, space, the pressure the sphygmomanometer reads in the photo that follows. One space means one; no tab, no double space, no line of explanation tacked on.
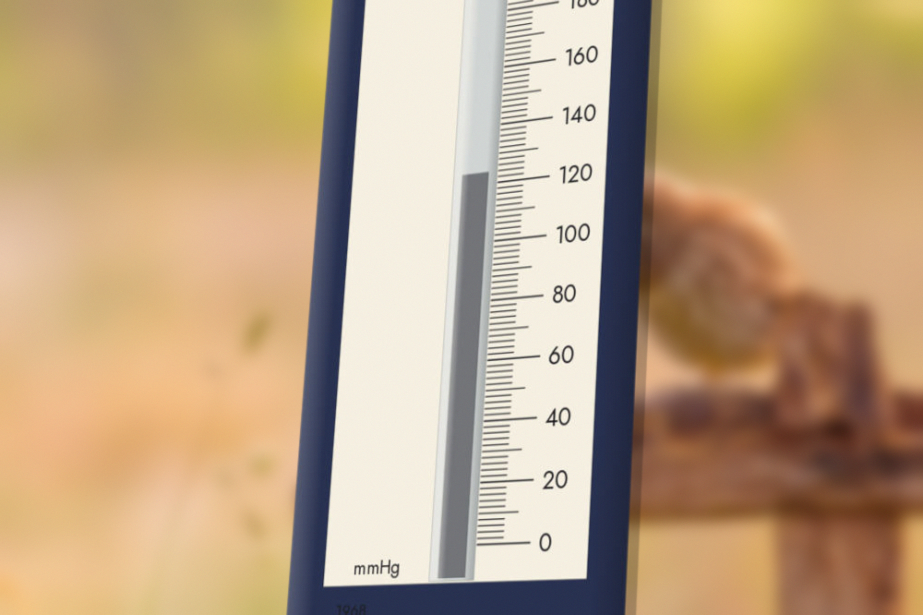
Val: 124 mmHg
